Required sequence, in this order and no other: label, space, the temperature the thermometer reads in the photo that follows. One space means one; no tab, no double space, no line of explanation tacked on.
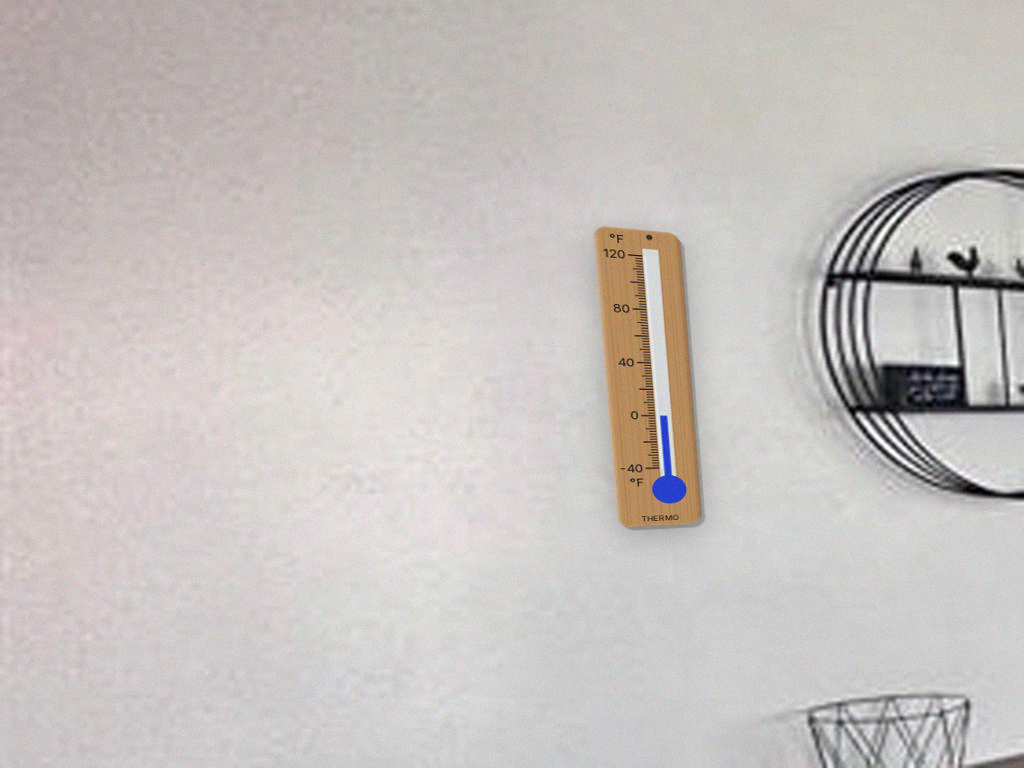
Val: 0 °F
